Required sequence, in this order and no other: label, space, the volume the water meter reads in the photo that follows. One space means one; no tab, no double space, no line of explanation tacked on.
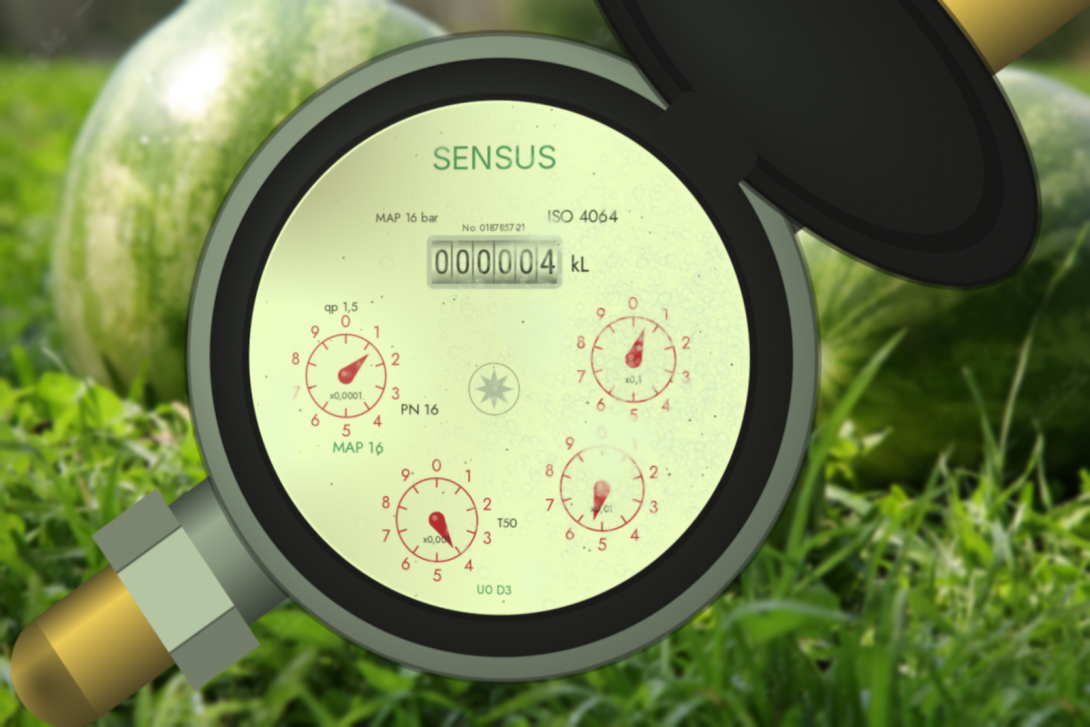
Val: 4.0541 kL
